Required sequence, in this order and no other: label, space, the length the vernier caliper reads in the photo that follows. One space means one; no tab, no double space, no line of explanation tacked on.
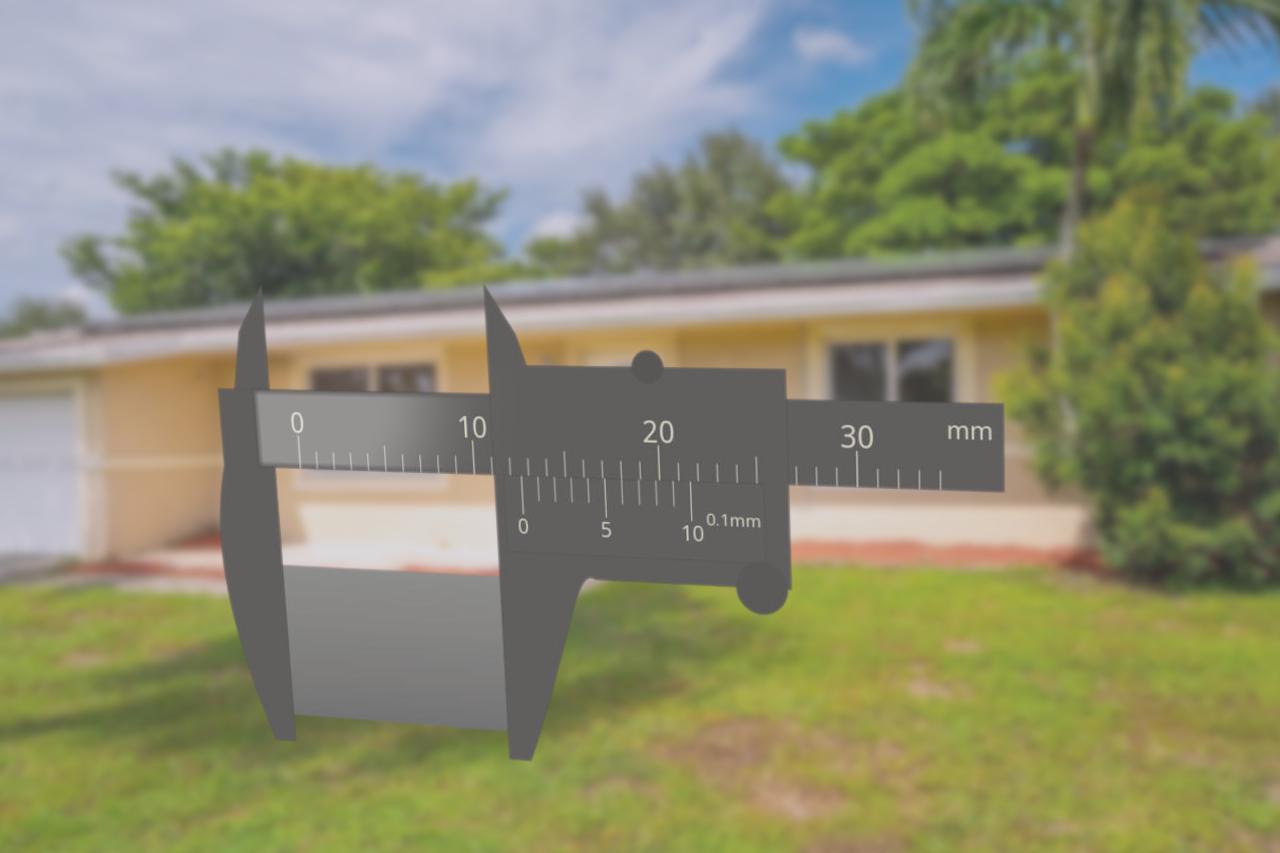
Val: 12.6 mm
